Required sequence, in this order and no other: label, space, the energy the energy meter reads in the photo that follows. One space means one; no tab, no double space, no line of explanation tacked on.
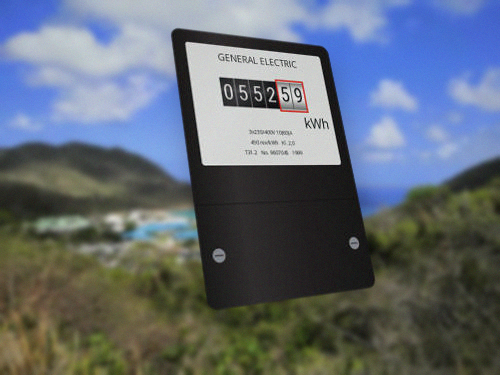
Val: 552.59 kWh
